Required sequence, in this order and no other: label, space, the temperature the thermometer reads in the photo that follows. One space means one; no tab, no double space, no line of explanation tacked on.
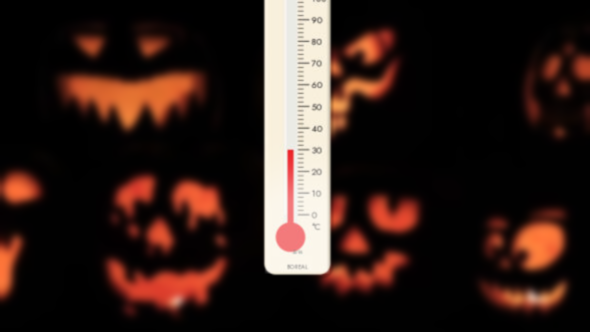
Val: 30 °C
